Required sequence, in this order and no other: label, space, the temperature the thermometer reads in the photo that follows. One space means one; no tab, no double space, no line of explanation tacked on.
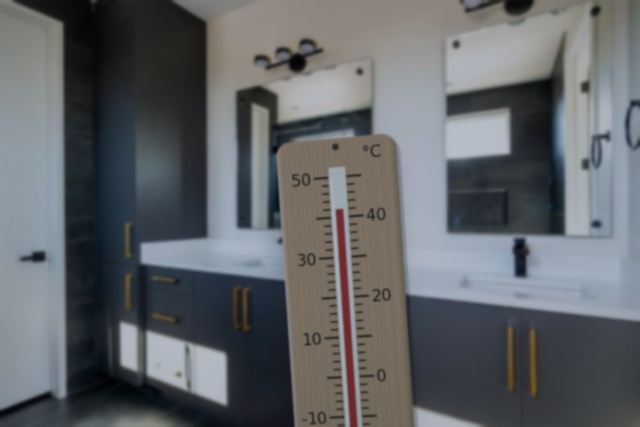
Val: 42 °C
